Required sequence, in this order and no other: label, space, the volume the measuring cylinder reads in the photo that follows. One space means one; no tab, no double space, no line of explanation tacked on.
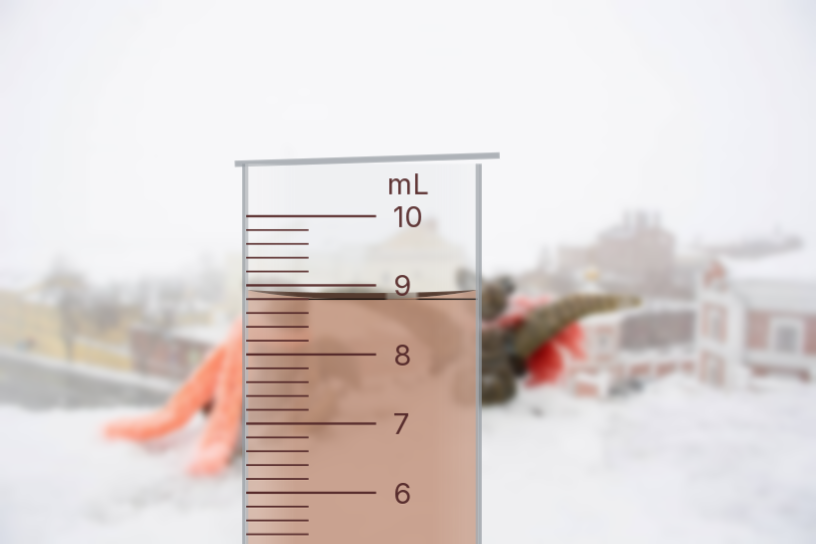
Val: 8.8 mL
